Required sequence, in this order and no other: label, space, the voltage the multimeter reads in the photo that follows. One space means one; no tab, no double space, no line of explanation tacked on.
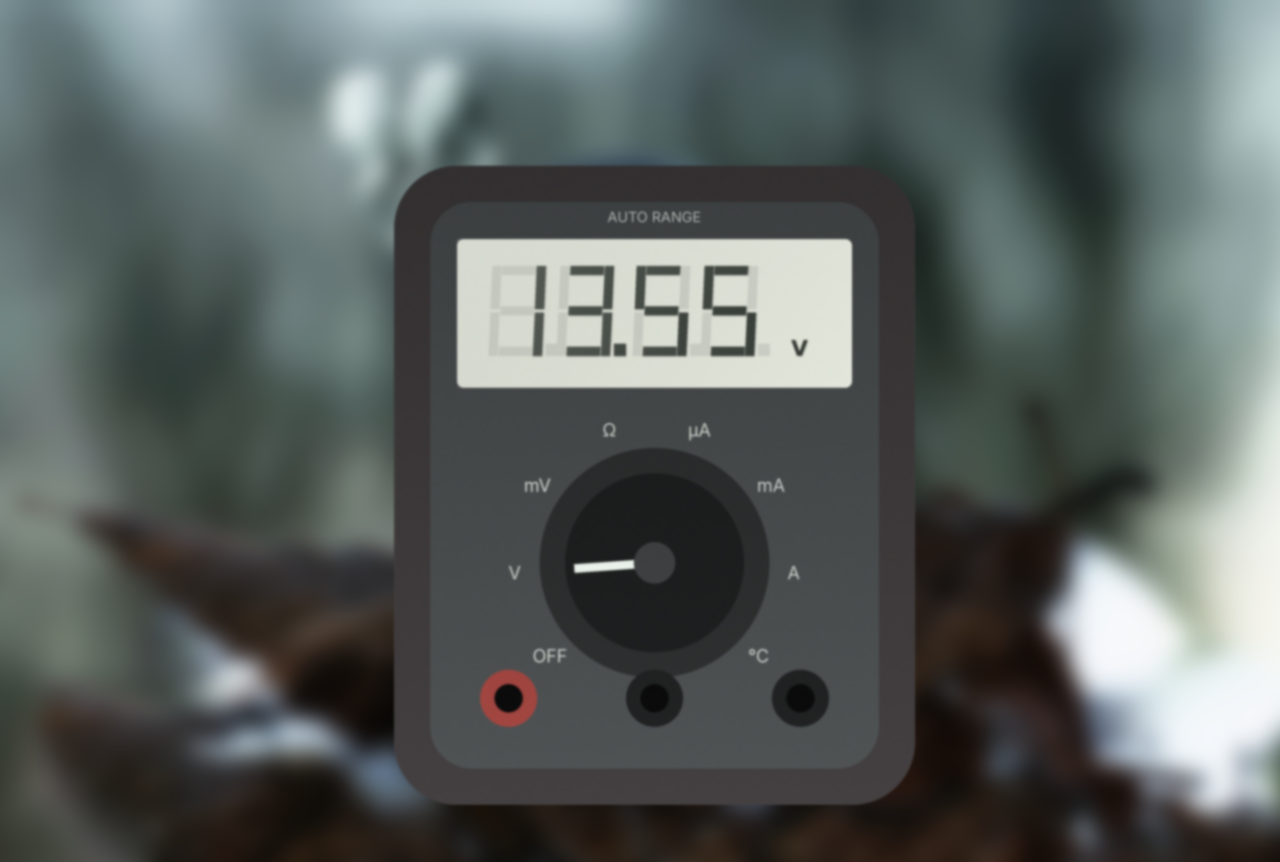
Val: 13.55 V
